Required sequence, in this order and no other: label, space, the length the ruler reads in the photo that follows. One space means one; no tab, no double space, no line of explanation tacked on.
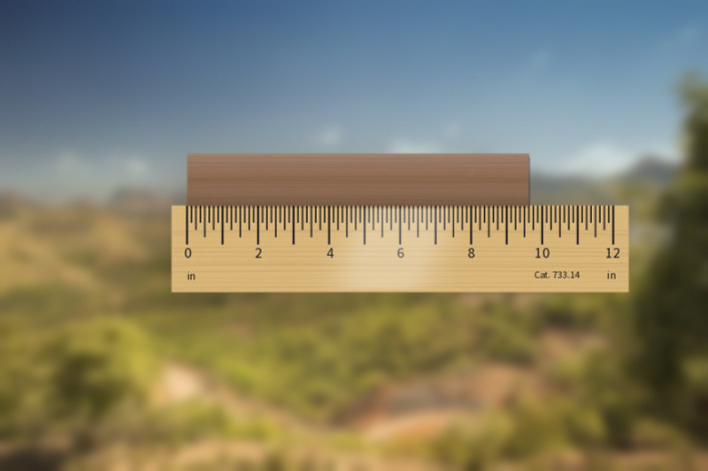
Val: 9.625 in
